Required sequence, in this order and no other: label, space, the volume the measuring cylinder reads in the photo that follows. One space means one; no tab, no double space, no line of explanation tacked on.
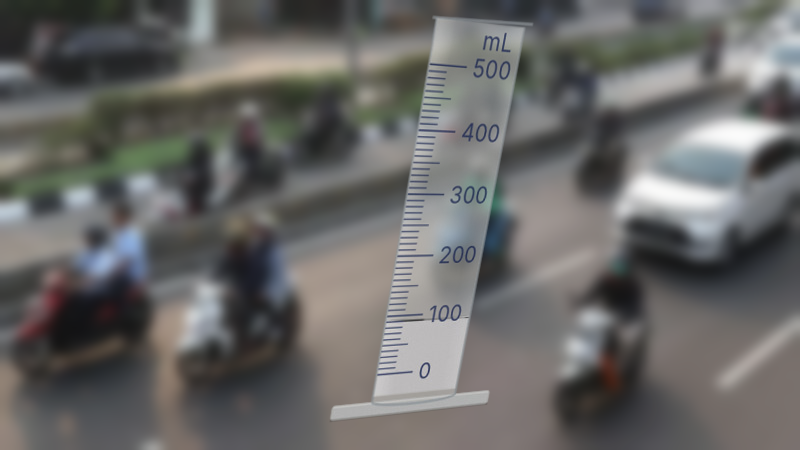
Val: 90 mL
